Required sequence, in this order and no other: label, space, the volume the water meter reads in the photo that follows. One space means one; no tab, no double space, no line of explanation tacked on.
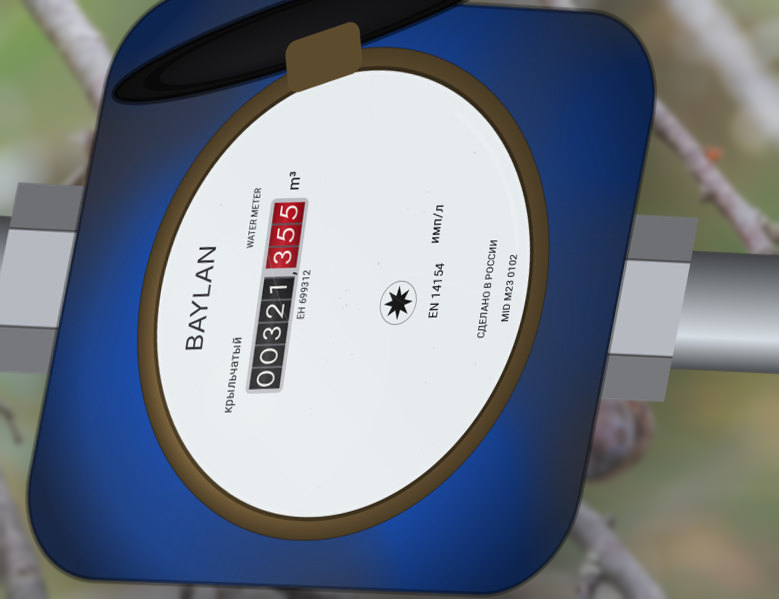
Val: 321.355 m³
